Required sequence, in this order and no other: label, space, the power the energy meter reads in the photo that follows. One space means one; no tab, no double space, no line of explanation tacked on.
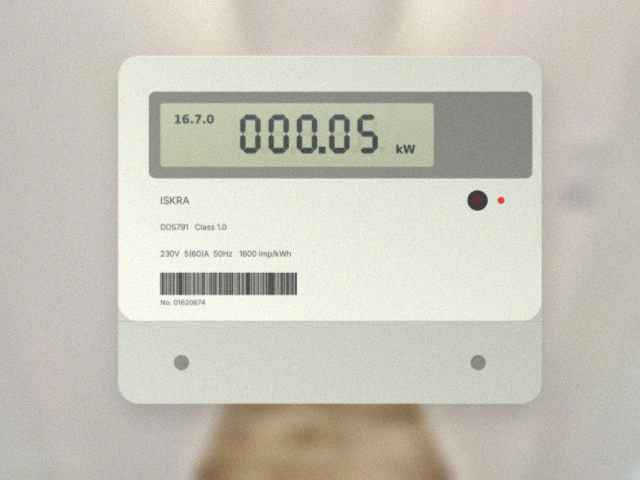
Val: 0.05 kW
